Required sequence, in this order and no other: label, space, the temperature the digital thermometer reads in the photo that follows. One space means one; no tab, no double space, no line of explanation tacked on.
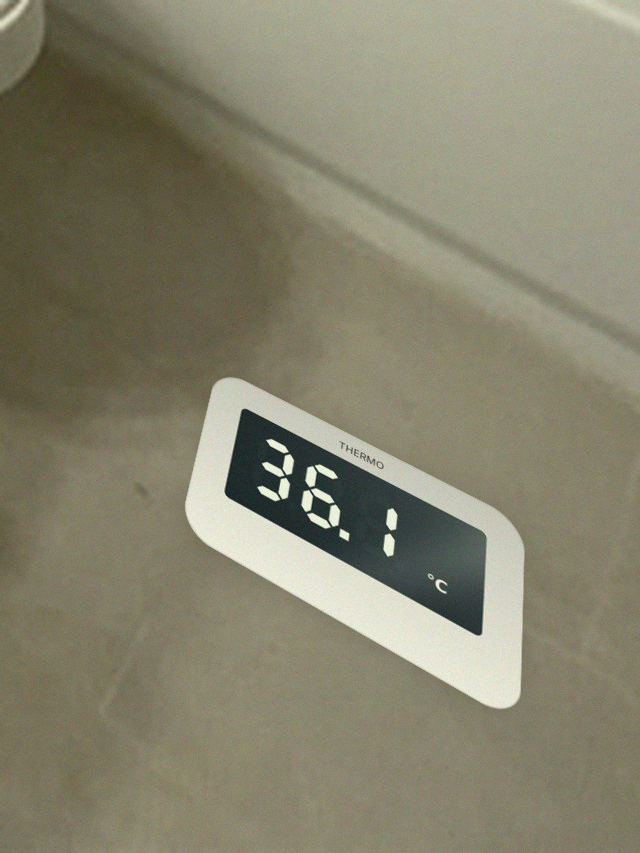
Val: 36.1 °C
